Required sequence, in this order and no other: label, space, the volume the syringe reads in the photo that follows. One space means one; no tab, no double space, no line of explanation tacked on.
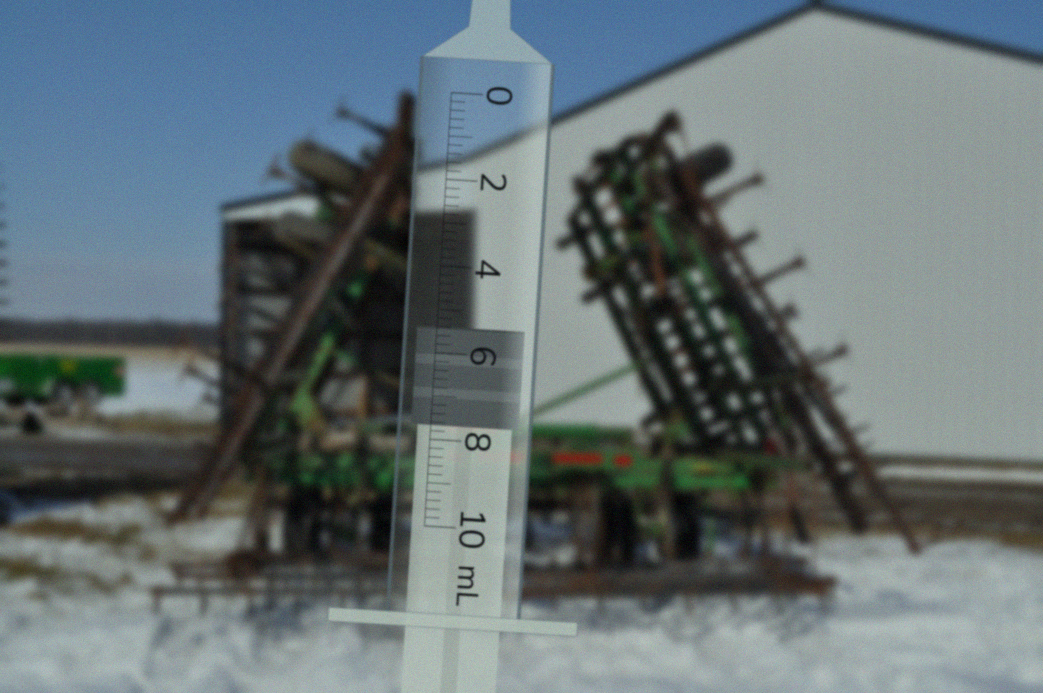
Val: 5.4 mL
